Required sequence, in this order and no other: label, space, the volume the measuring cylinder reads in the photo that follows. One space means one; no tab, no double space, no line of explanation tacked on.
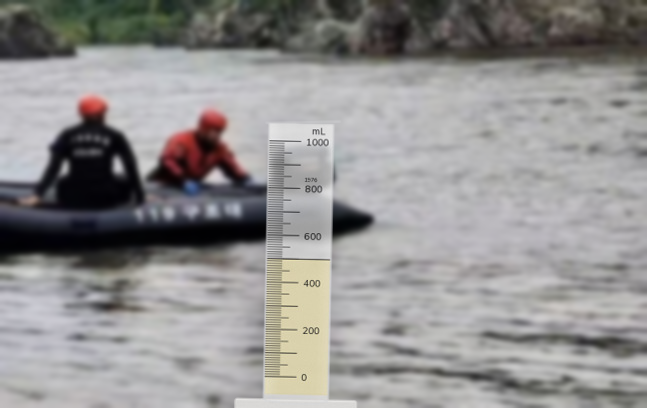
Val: 500 mL
